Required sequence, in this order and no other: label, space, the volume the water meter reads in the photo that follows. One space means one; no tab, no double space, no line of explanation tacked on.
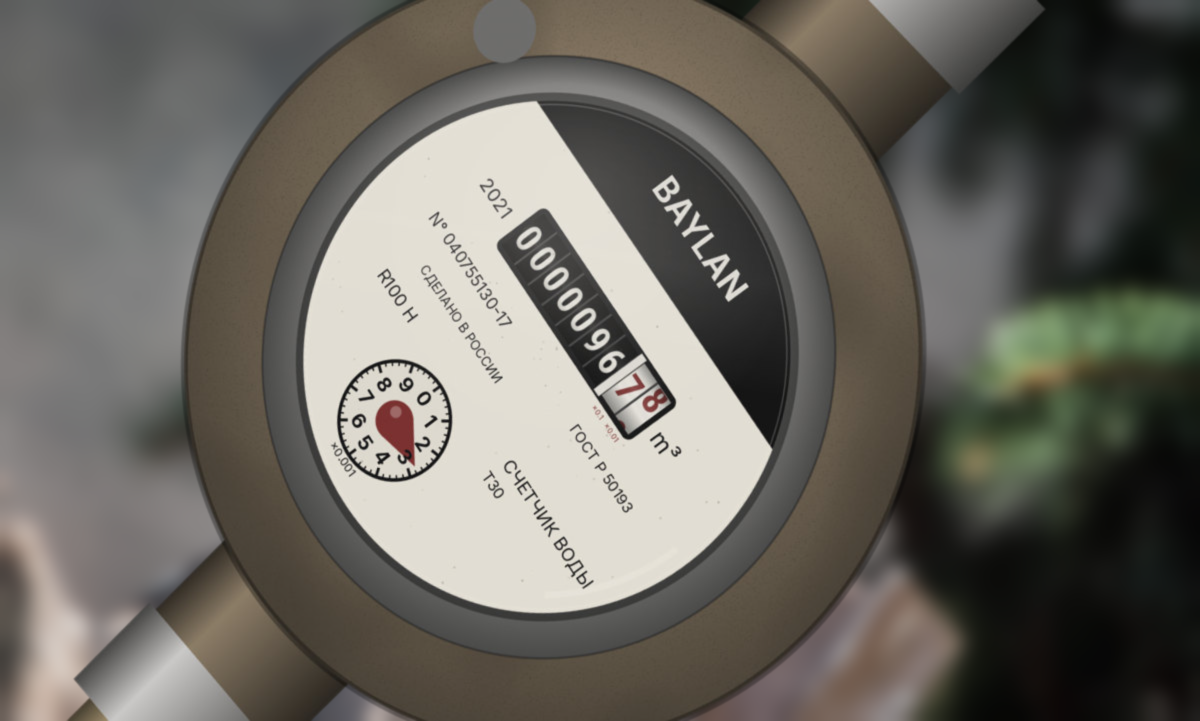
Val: 96.782 m³
